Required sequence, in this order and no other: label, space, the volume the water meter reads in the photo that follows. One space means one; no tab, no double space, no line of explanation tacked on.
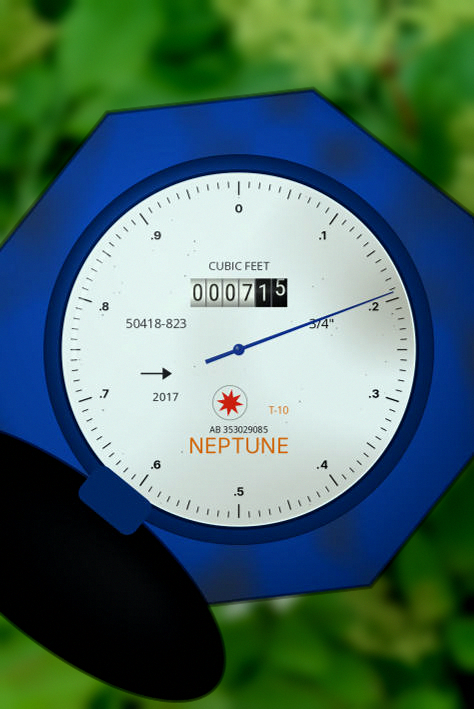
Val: 715.19 ft³
